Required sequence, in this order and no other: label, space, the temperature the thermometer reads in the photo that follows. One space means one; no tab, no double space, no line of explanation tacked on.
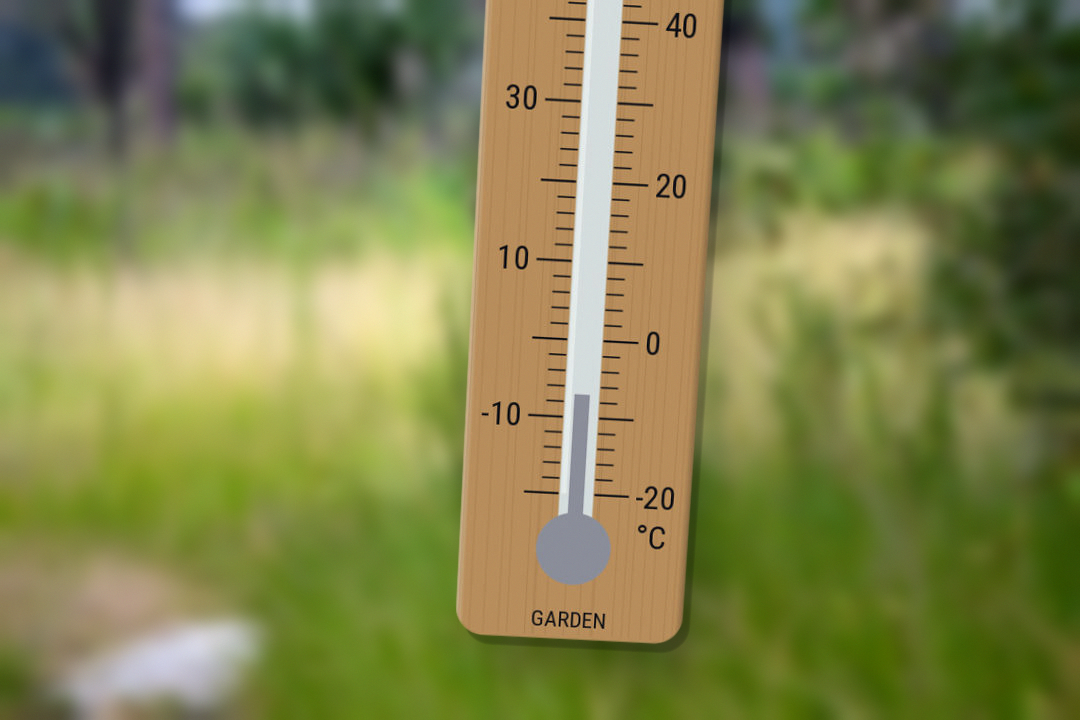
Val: -7 °C
